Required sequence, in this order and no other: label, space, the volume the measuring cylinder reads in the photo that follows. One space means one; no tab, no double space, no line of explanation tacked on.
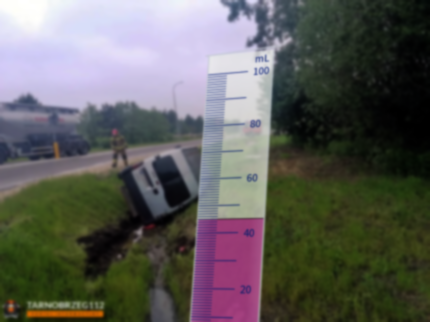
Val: 45 mL
